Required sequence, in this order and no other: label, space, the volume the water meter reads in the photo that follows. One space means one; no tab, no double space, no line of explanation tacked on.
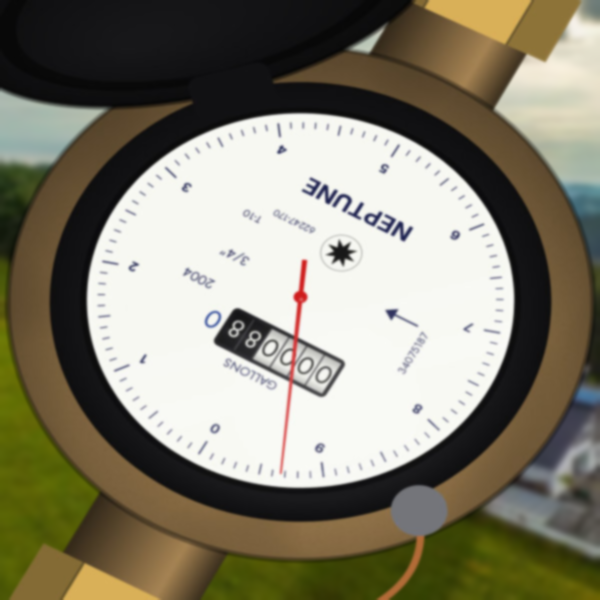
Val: 879.3 gal
